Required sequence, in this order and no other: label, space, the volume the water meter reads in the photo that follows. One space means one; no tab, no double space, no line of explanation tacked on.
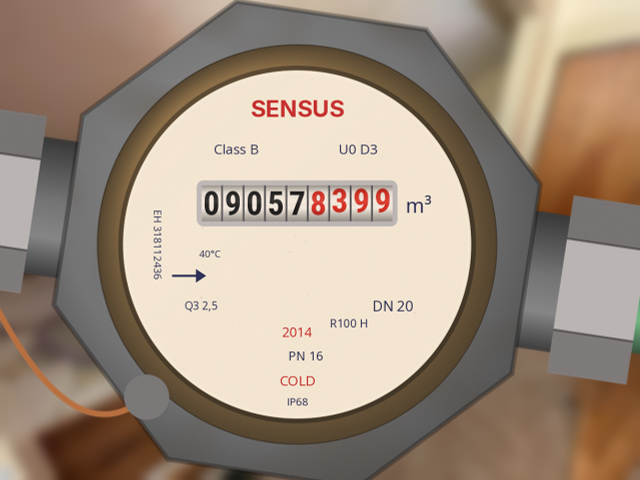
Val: 9057.8399 m³
